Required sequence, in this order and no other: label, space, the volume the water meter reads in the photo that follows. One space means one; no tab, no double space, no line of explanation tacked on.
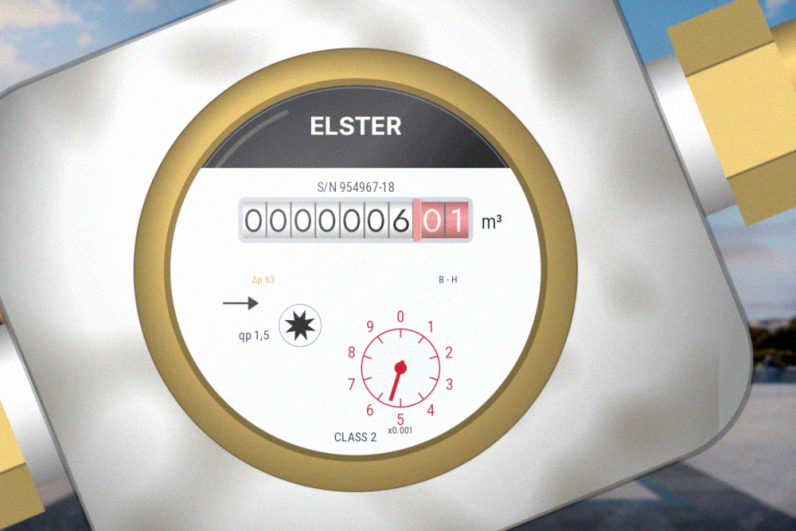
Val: 6.015 m³
